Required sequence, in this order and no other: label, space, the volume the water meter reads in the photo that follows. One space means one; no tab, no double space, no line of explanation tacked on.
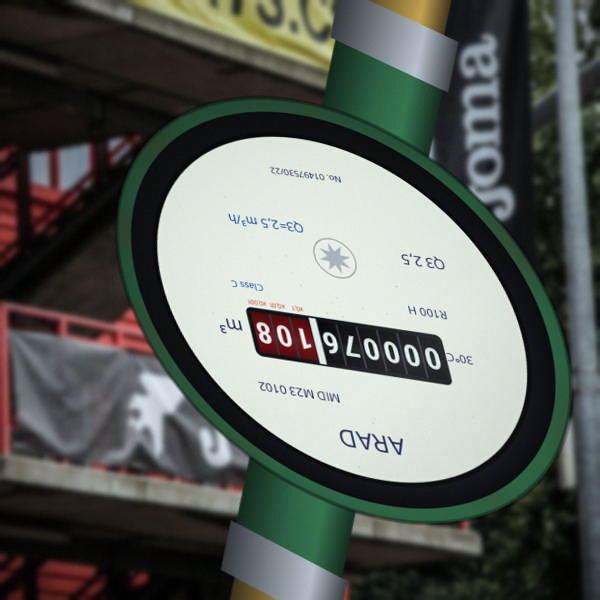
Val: 76.108 m³
